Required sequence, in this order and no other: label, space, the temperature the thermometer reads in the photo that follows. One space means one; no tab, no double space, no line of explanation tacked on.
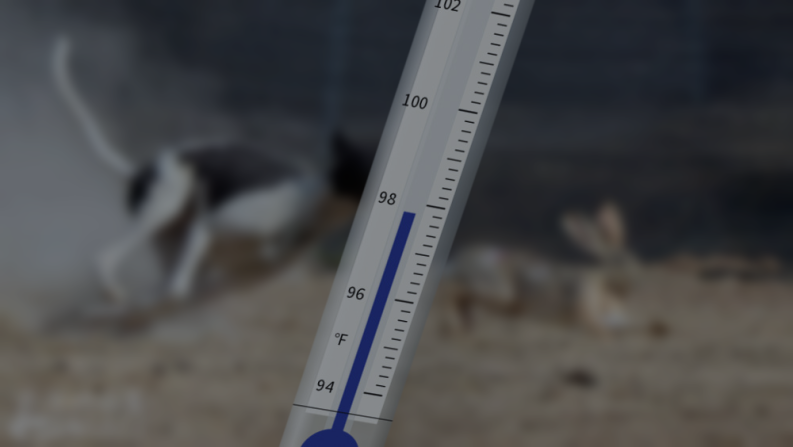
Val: 97.8 °F
